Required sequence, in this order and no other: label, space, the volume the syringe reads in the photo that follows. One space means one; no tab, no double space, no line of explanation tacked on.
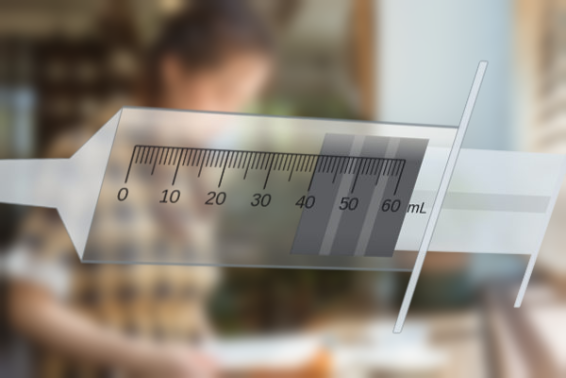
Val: 40 mL
